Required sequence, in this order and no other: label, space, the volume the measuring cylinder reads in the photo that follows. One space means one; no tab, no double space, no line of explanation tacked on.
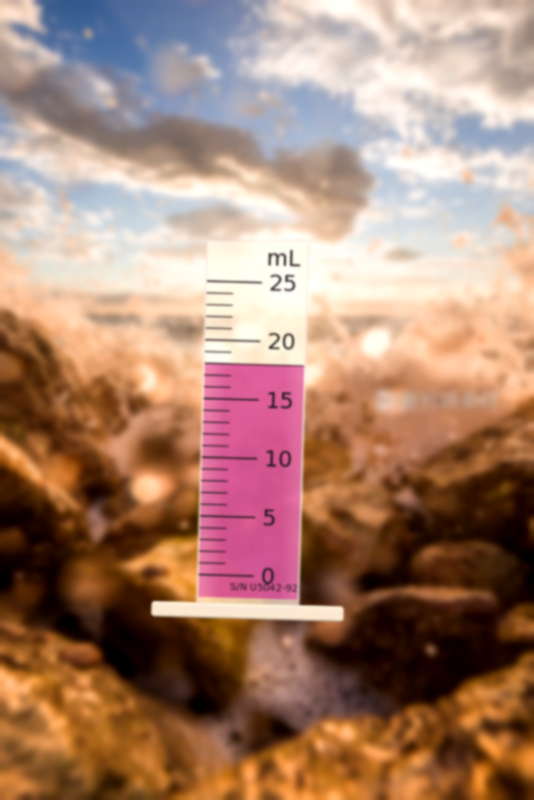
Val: 18 mL
